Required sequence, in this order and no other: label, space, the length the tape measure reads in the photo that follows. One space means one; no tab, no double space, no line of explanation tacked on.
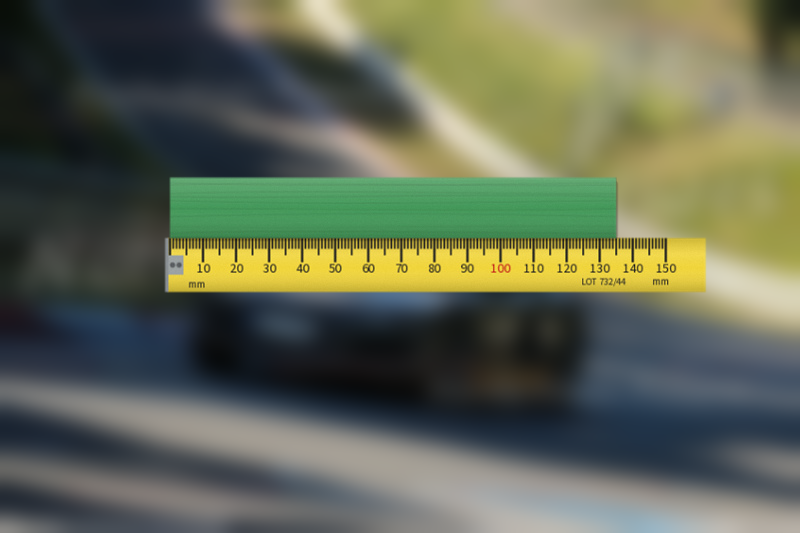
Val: 135 mm
